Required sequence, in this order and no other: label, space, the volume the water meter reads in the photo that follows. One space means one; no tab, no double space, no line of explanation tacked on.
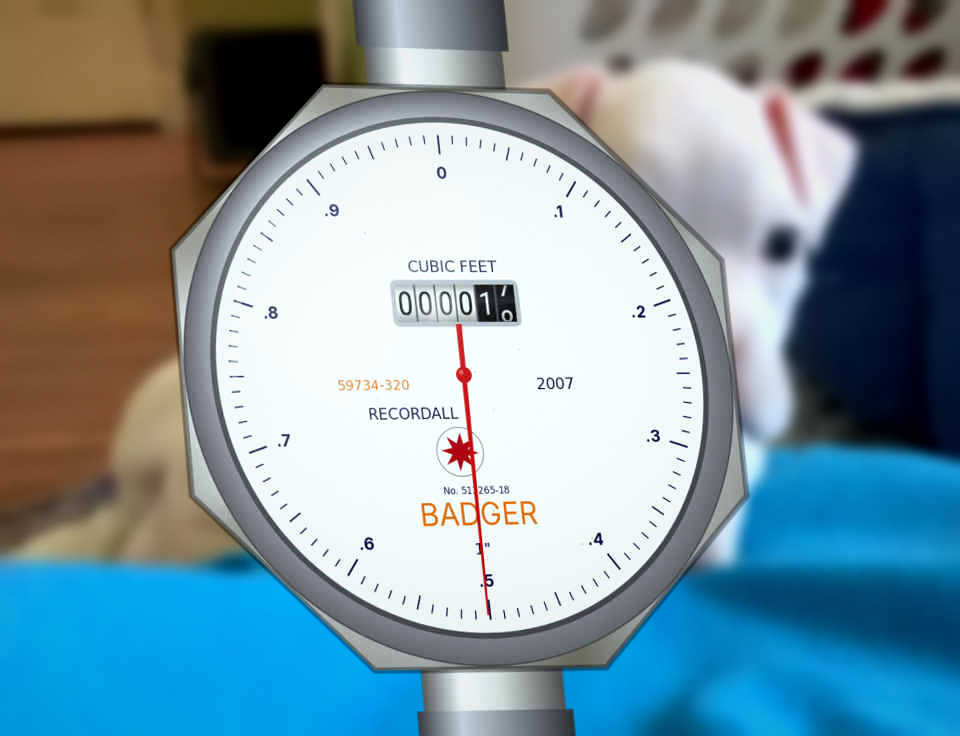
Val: 17.50 ft³
